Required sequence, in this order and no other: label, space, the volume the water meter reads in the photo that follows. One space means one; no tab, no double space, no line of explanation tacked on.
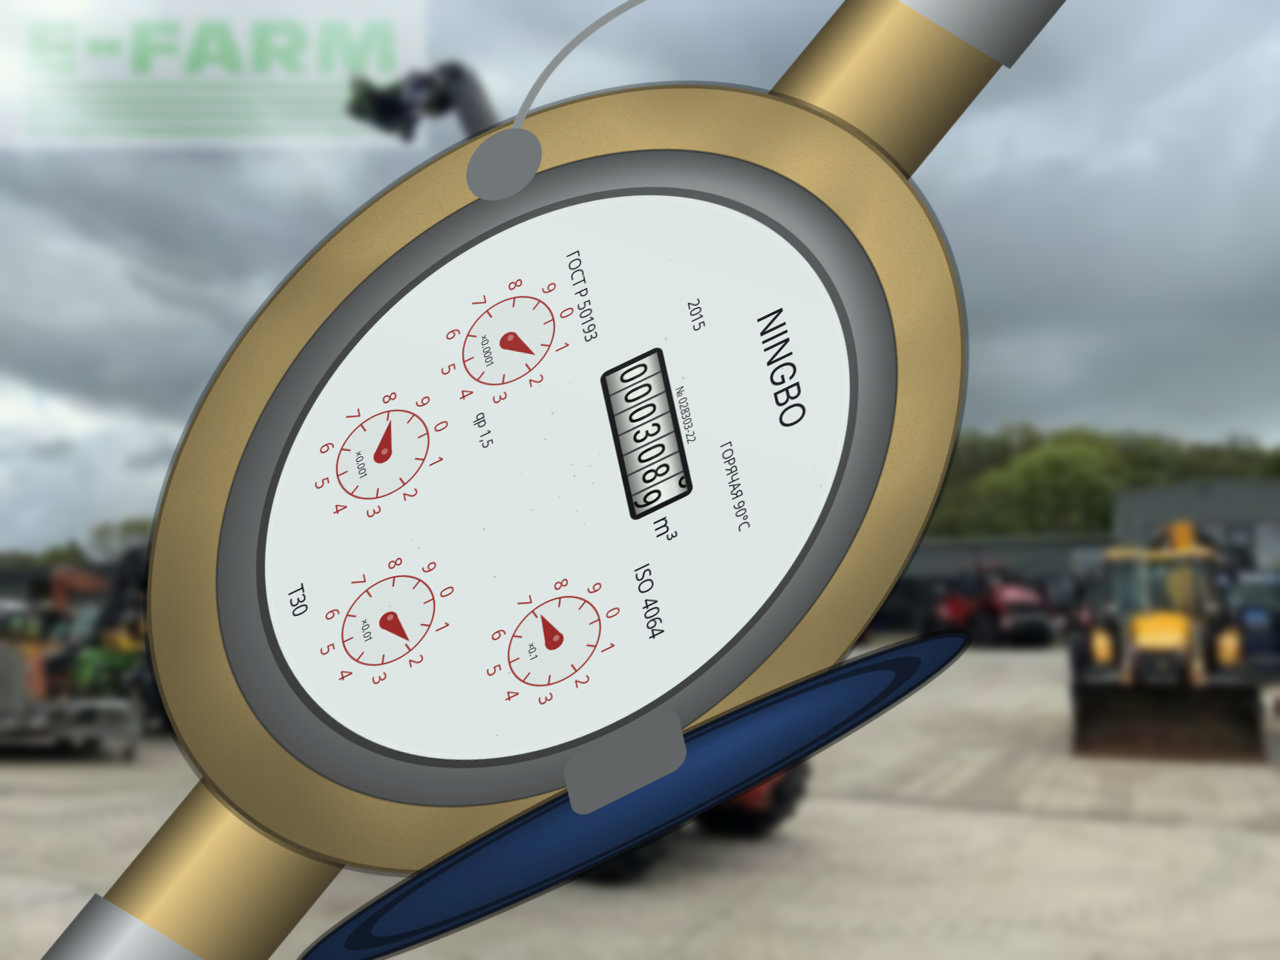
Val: 3088.7181 m³
